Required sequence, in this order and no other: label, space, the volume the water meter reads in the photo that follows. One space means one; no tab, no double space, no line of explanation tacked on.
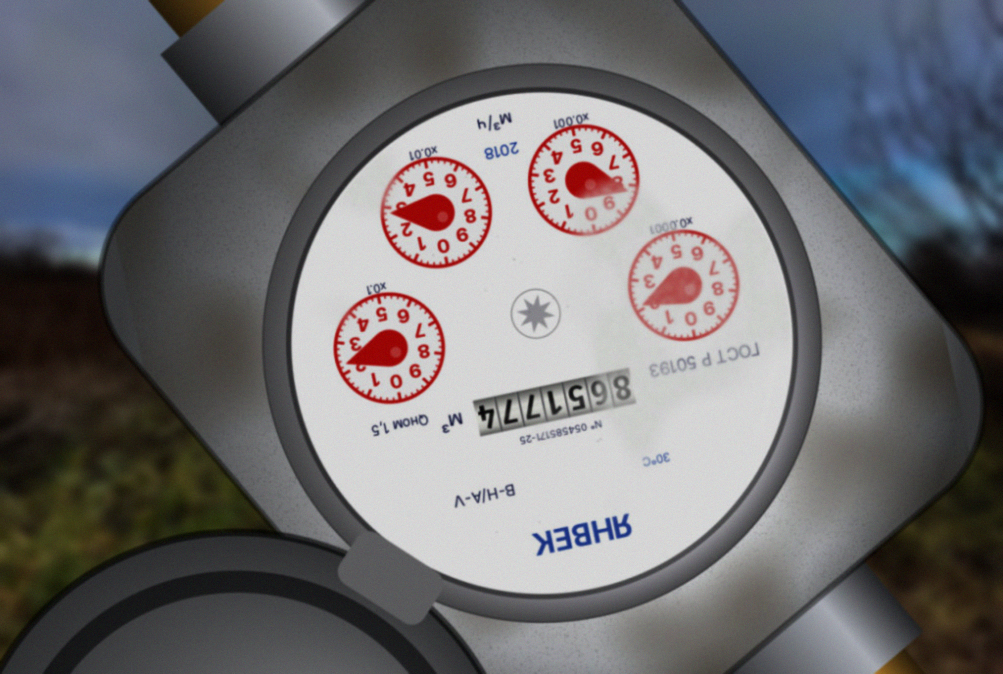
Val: 8651774.2282 m³
